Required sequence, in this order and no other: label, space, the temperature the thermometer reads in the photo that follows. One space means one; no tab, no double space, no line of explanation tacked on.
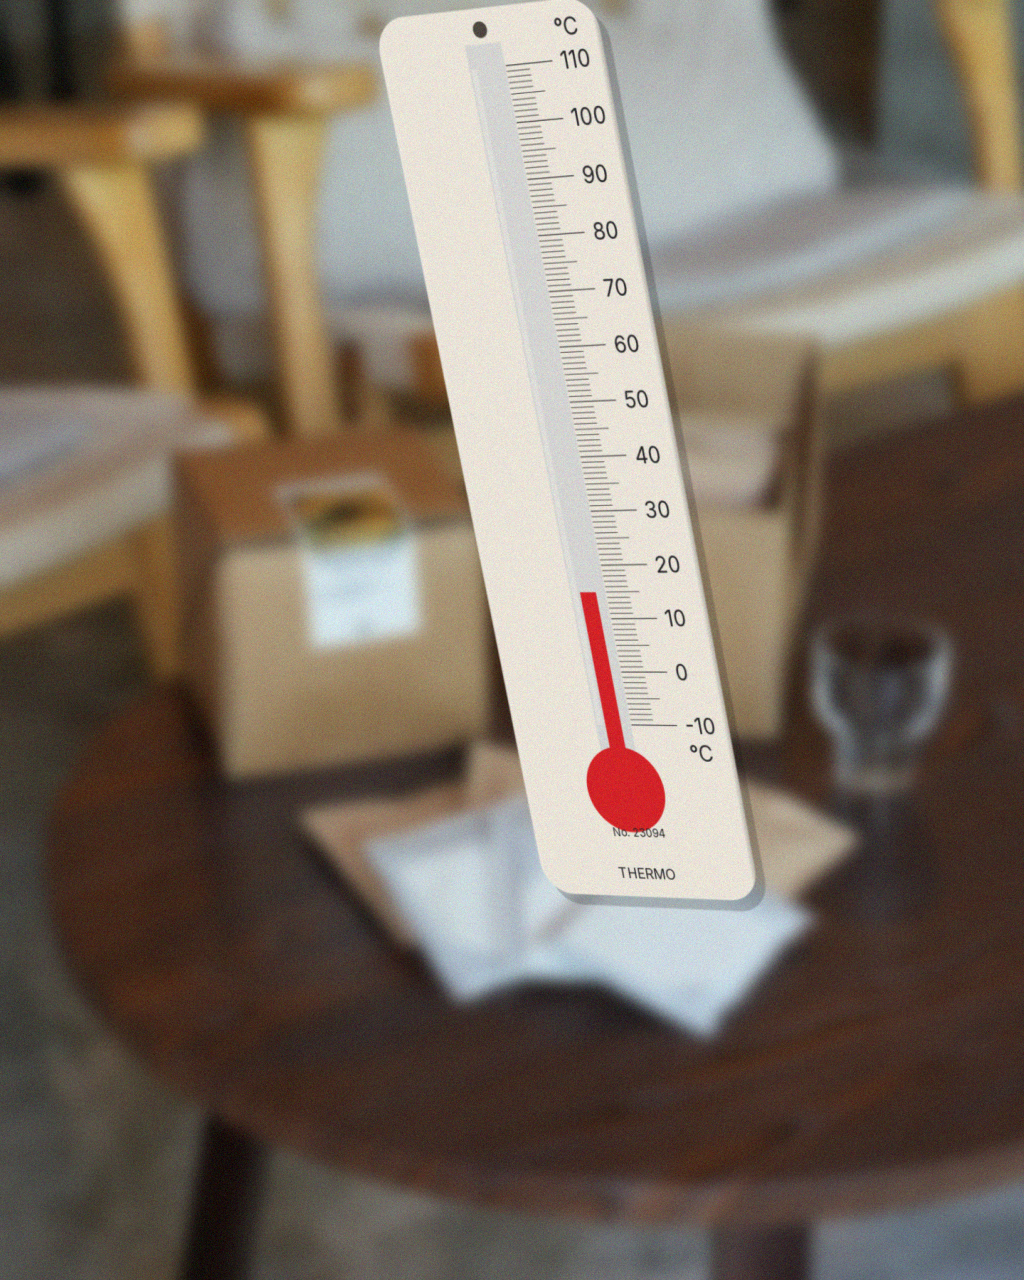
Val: 15 °C
